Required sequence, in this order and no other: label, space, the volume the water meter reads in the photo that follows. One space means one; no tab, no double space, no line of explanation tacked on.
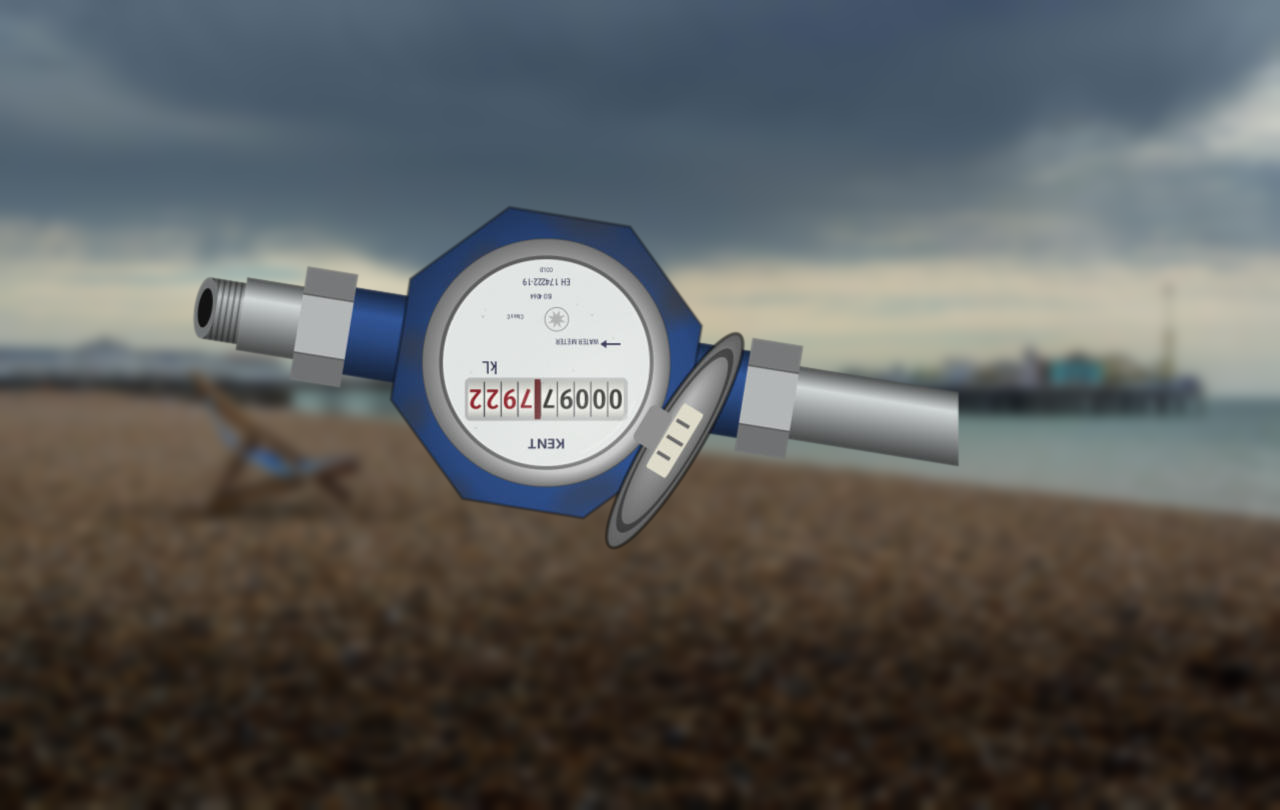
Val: 97.7922 kL
